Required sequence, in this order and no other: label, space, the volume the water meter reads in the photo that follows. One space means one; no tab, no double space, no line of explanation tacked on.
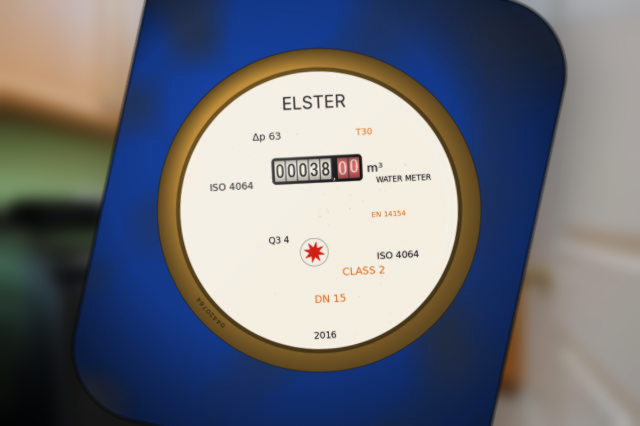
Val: 38.00 m³
